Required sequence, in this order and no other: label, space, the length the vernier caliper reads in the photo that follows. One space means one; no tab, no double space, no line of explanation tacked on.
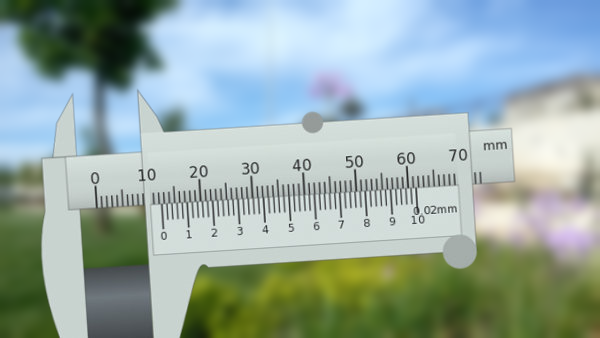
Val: 12.5 mm
